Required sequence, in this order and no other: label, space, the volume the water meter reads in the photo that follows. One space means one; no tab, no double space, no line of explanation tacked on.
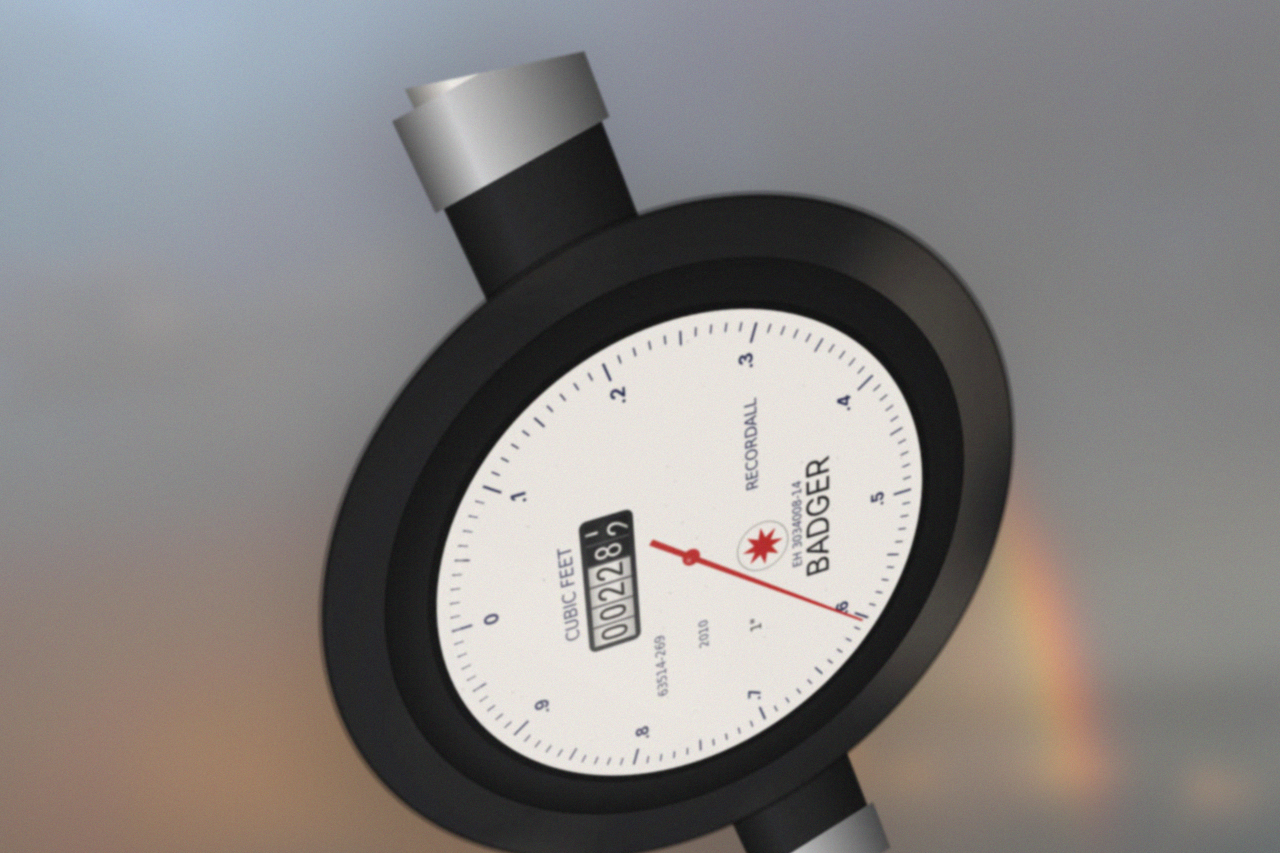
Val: 2281.60 ft³
